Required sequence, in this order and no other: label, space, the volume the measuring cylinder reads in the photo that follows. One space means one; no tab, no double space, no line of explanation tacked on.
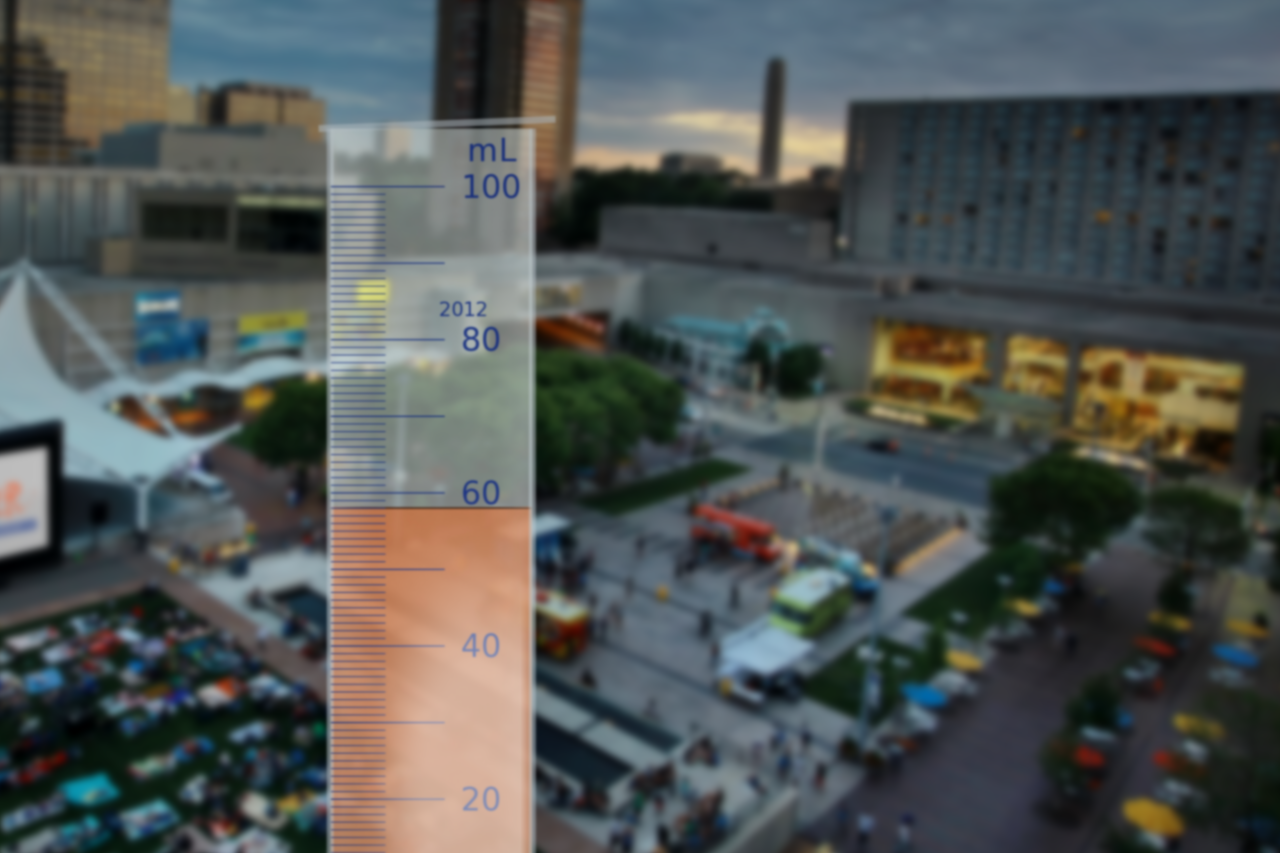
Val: 58 mL
